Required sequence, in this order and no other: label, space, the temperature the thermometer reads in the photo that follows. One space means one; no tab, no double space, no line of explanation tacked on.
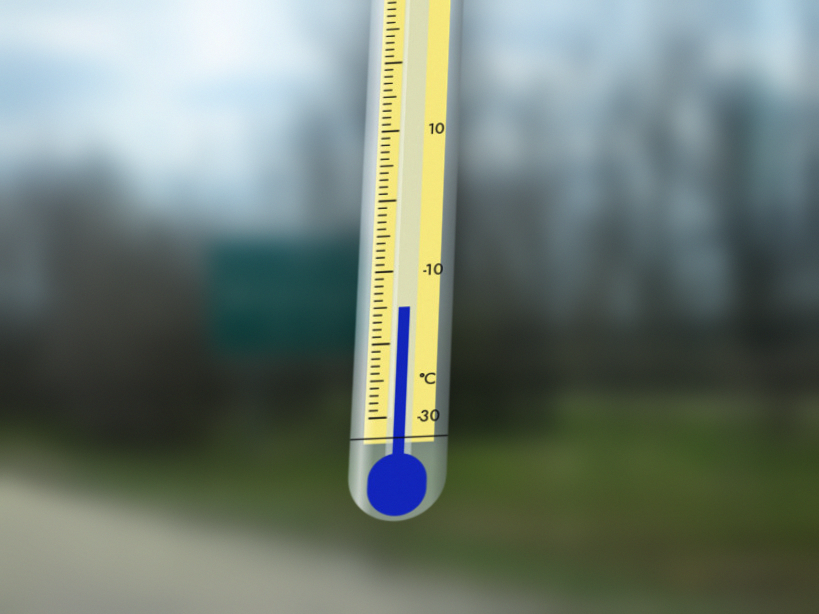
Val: -15 °C
